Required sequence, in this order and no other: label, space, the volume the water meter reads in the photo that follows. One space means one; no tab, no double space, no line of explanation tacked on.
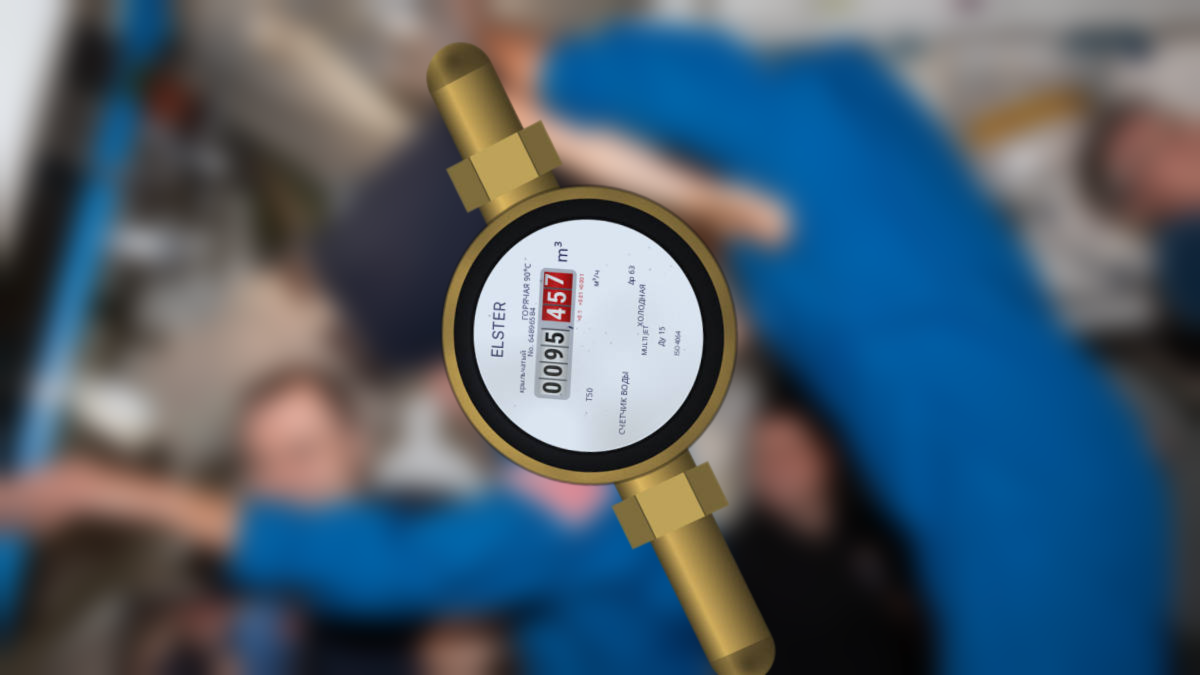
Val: 95.457 m³
